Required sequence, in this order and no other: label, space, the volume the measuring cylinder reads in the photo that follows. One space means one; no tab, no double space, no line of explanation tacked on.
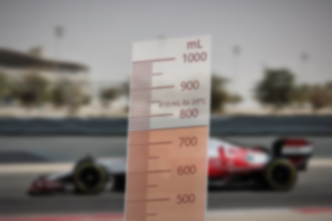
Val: 750 mL
